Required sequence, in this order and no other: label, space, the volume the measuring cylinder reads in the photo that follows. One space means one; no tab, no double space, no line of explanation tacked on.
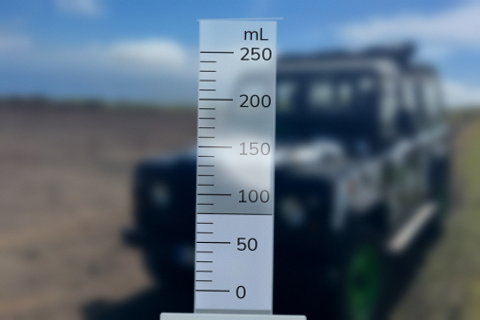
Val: 80 mL
